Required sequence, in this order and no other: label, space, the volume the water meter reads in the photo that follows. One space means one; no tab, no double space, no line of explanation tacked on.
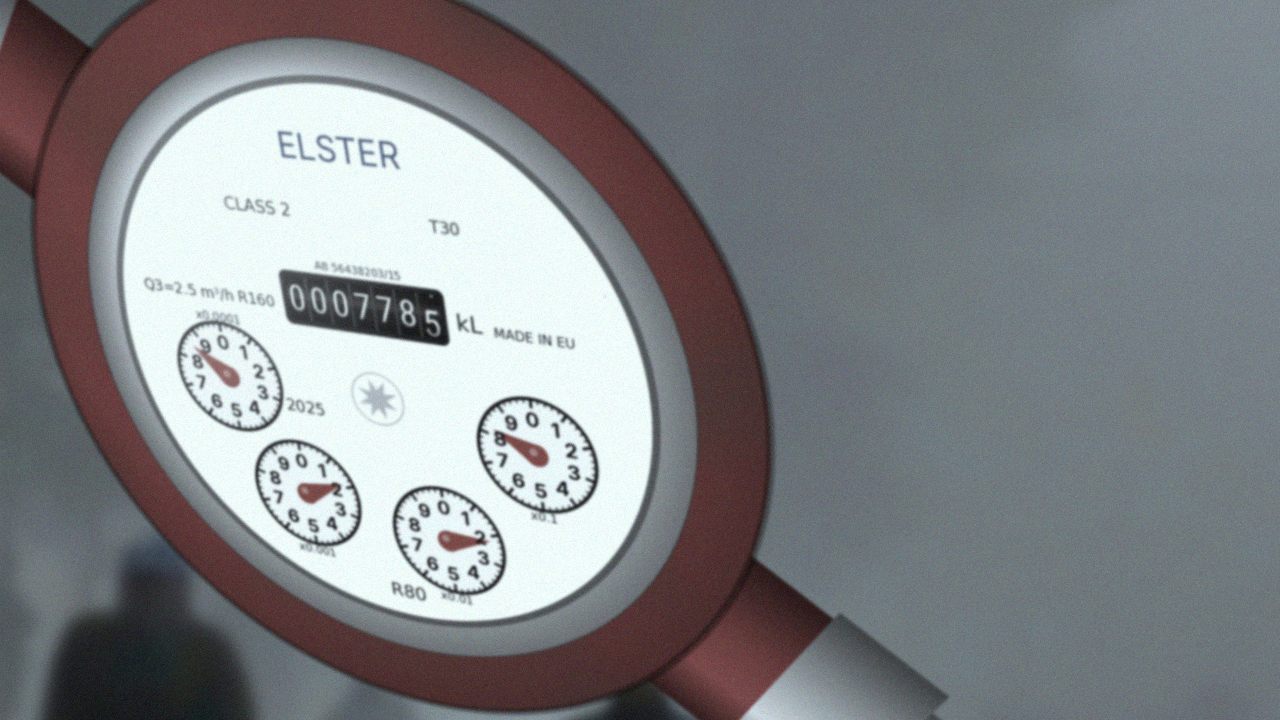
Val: 7784.8218 kL
